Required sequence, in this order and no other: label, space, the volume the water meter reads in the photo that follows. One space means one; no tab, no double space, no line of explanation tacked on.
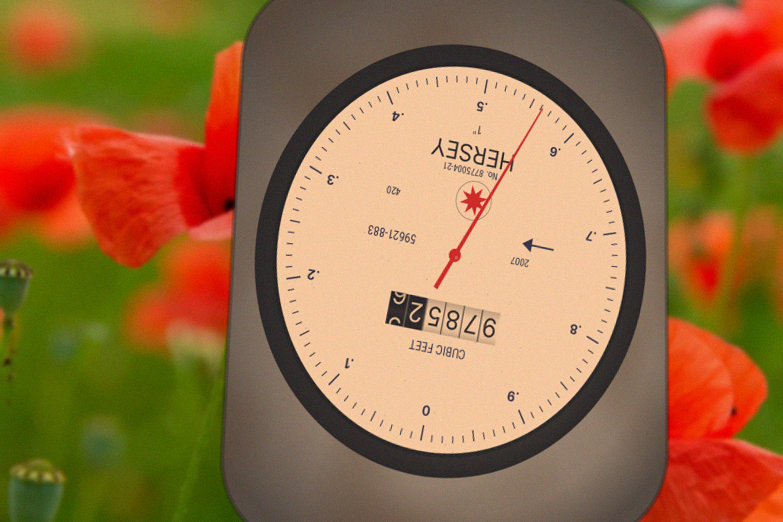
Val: 978525.56 ft³
